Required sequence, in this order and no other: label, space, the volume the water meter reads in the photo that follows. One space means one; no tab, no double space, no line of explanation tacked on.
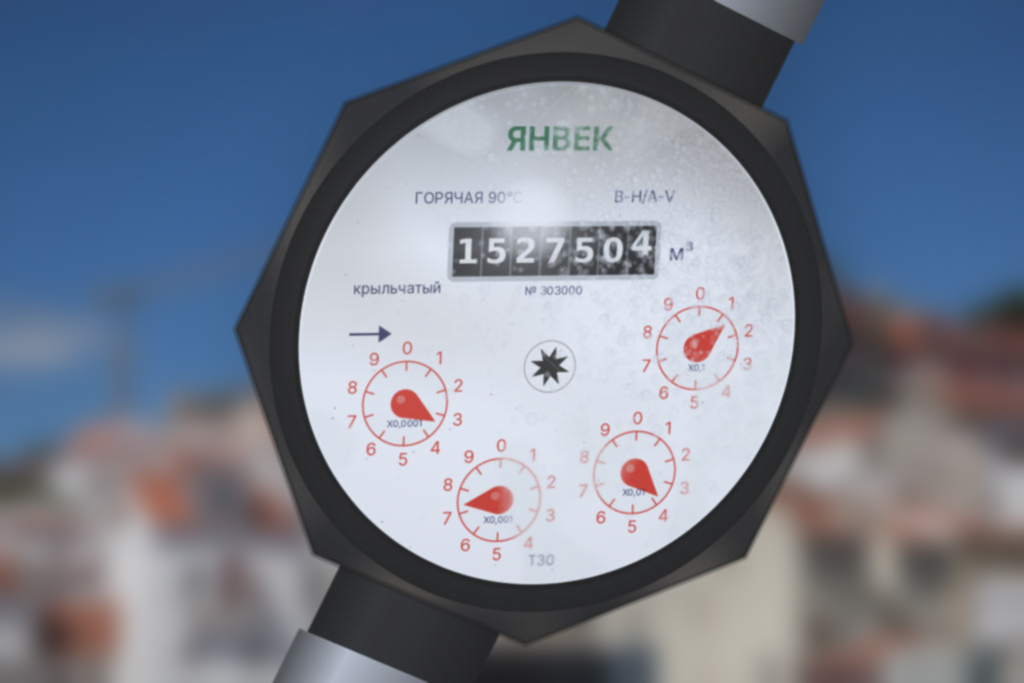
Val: 1527504.1373 m³
